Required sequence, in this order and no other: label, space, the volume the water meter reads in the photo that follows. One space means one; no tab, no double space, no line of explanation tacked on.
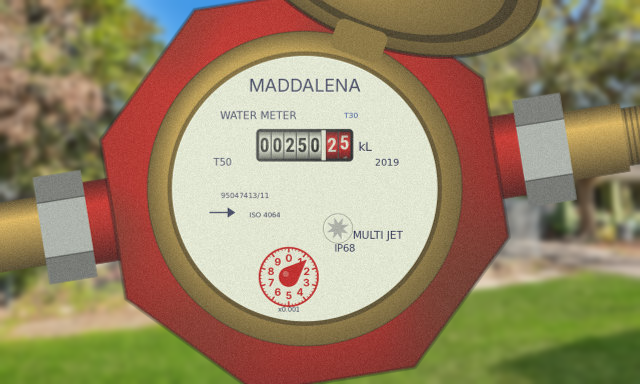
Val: 250.251 kL
